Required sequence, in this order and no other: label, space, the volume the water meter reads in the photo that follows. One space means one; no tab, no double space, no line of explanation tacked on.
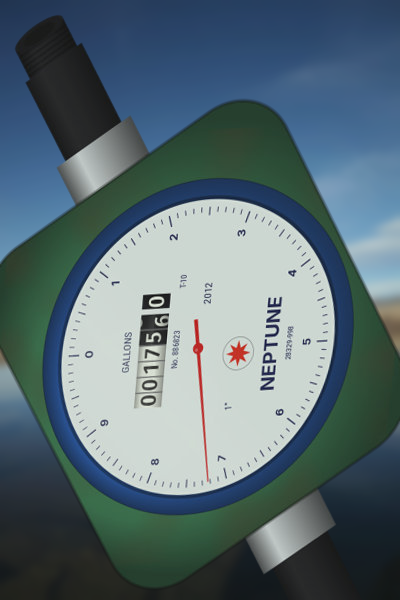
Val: 17557.2 gal
